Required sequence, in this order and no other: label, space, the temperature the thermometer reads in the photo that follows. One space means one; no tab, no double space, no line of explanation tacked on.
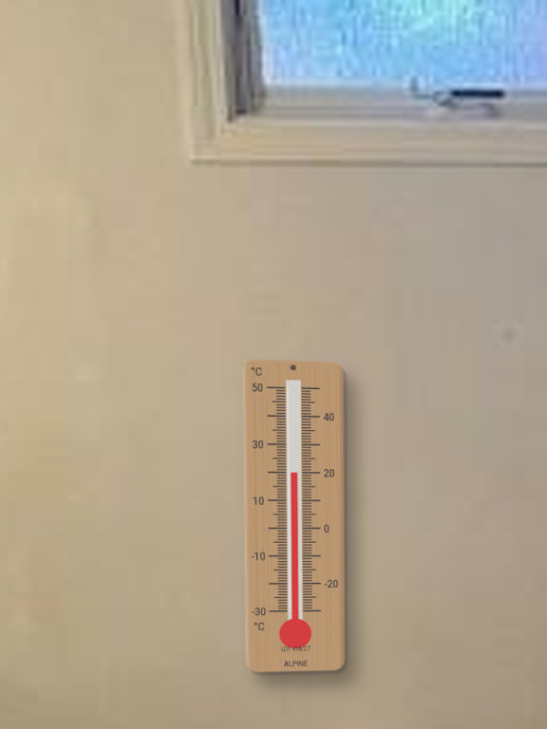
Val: 20 °C
